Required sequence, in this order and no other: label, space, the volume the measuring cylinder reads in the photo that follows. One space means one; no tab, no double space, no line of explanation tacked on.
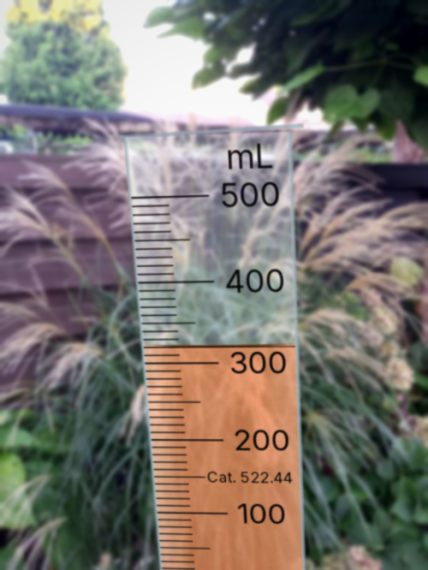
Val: 320 mL
